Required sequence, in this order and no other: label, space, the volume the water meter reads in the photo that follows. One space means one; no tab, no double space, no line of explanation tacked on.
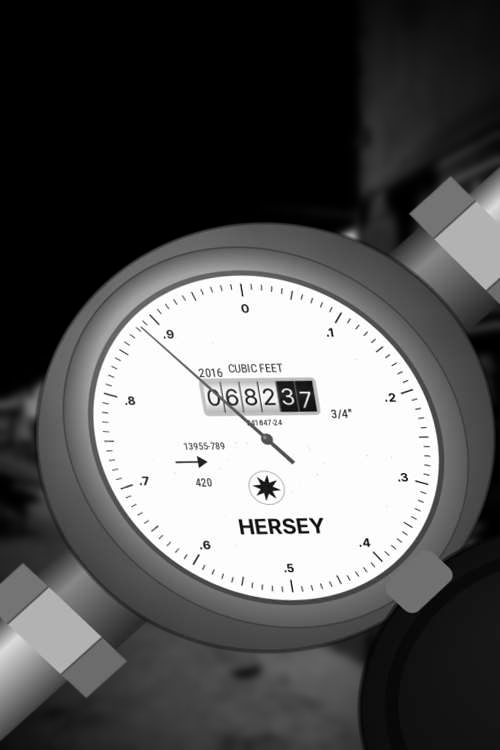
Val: 68236.88 ft³
